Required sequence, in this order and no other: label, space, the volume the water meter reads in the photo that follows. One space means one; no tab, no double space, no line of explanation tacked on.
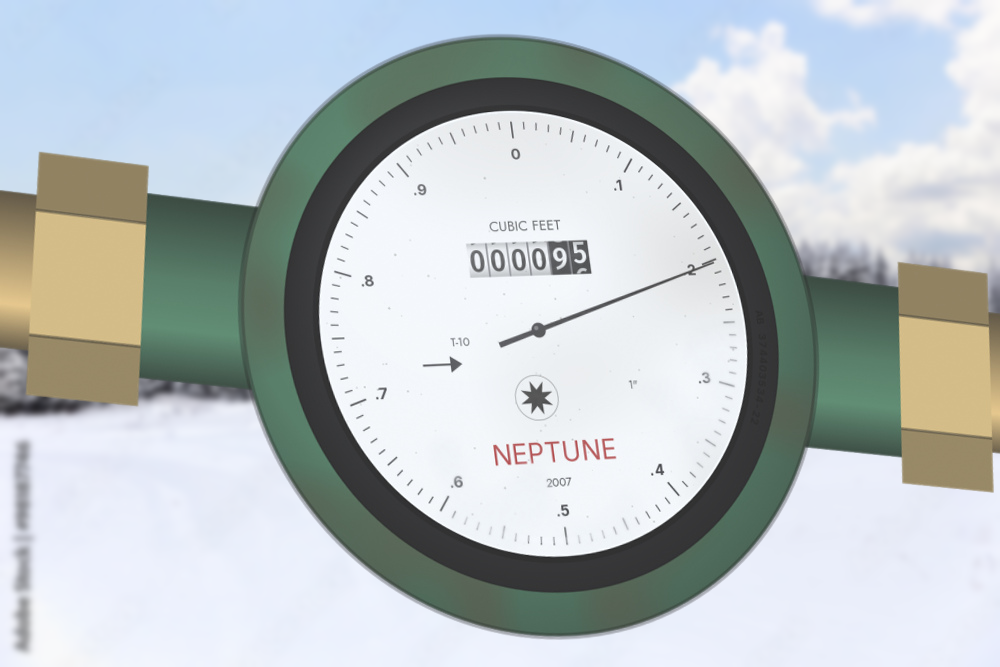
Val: 95.20 ft³
